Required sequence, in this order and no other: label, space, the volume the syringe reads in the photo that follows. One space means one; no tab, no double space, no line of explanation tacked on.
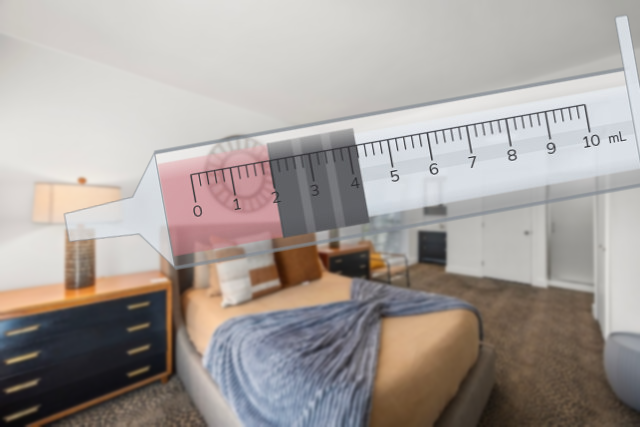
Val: 2 mL
